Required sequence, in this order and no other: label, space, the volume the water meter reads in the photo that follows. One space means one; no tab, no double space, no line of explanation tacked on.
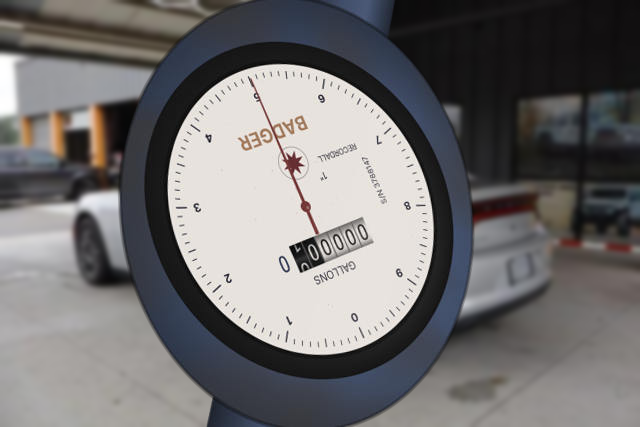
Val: 5.0 gal
